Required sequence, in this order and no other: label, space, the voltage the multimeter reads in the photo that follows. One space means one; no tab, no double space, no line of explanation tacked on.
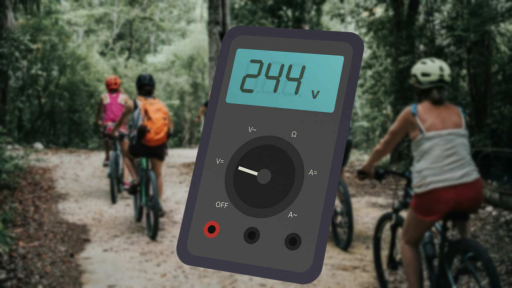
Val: 244 V
